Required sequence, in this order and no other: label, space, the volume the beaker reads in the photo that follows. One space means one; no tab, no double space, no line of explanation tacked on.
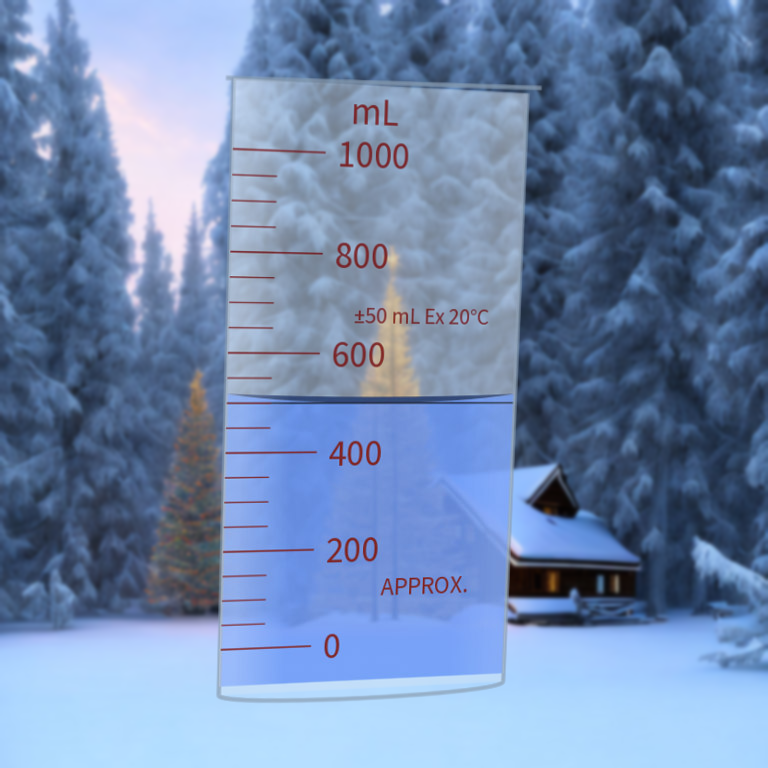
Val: 500 mL
